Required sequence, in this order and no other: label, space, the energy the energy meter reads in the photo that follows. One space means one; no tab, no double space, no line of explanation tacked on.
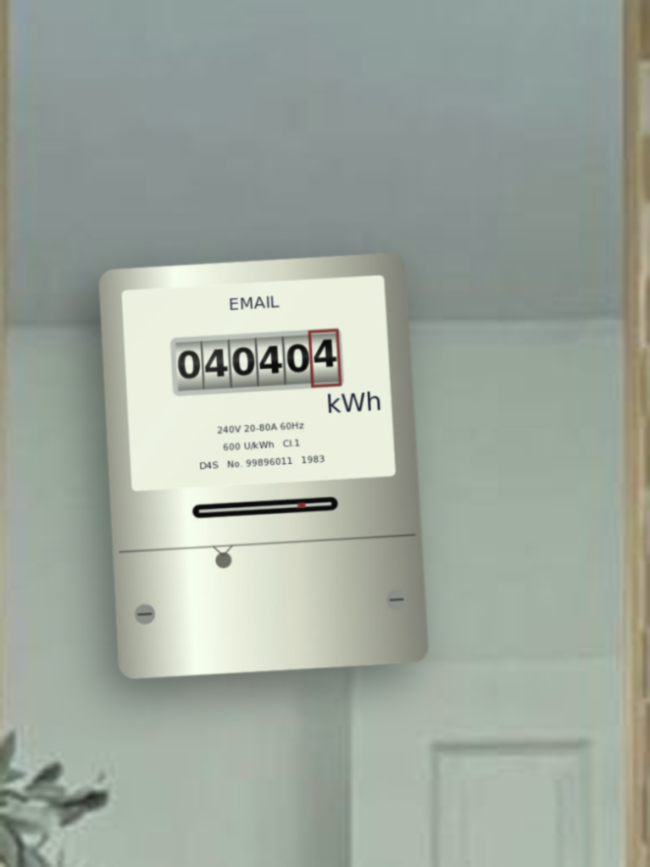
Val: 4040.4 kWh
